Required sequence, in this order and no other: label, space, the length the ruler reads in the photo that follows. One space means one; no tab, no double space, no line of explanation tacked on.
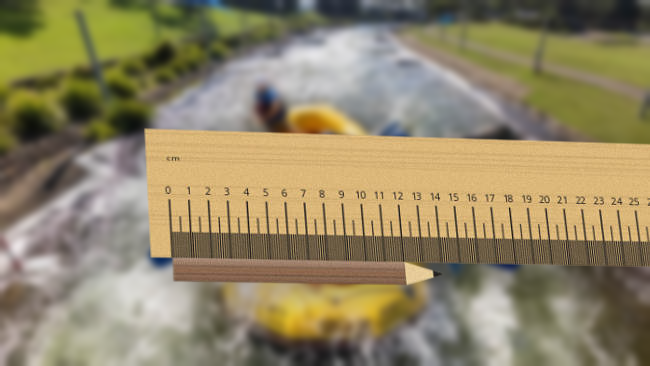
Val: 14 cm
